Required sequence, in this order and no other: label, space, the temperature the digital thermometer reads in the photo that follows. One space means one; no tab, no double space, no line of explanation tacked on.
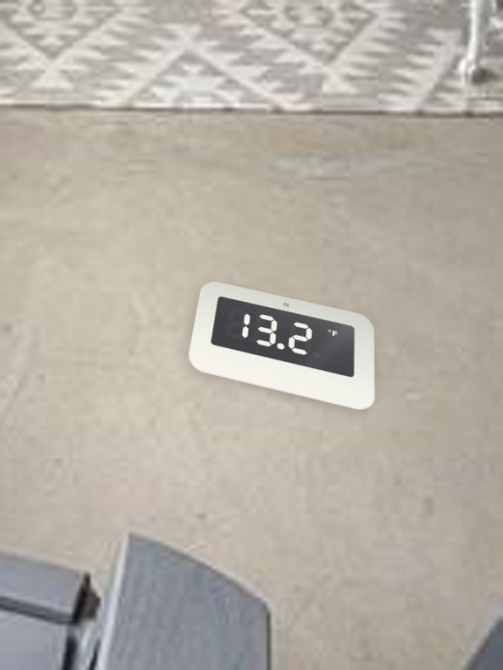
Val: 13.2 °F
